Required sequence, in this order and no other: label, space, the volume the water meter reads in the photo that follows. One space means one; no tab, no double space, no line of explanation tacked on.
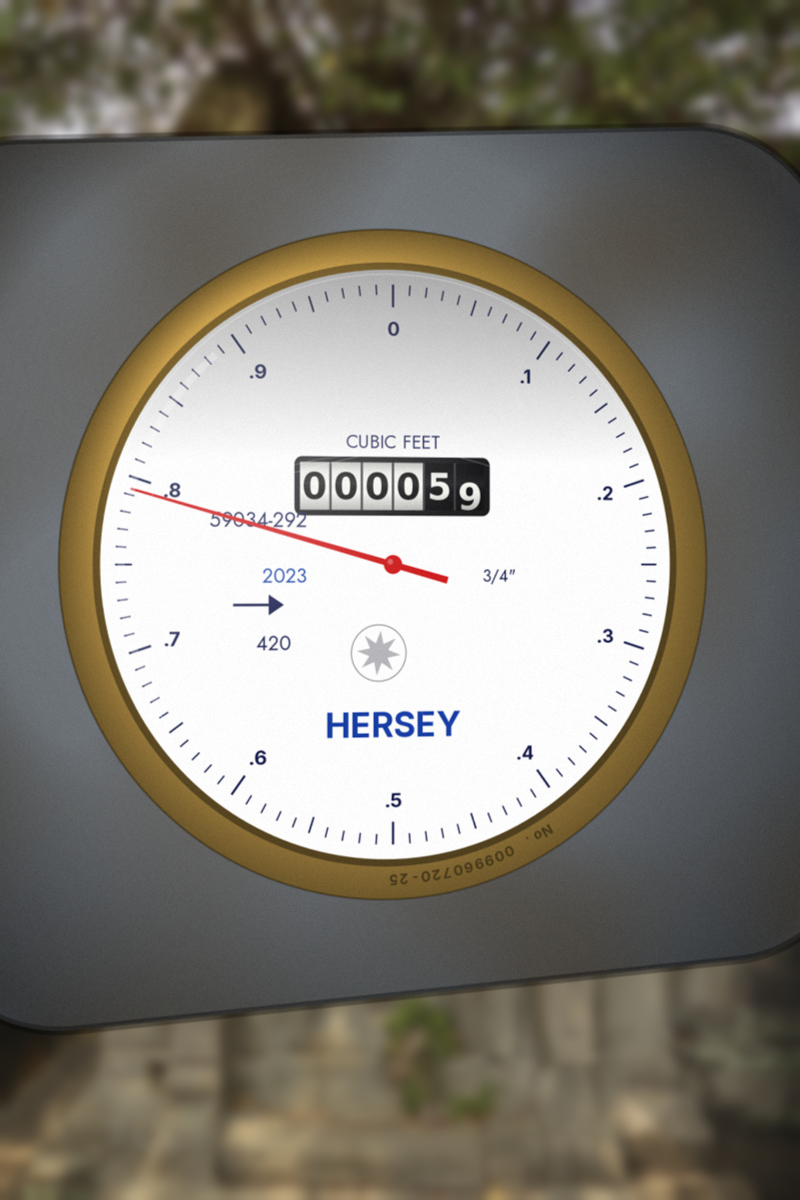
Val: 58.79 ft³
